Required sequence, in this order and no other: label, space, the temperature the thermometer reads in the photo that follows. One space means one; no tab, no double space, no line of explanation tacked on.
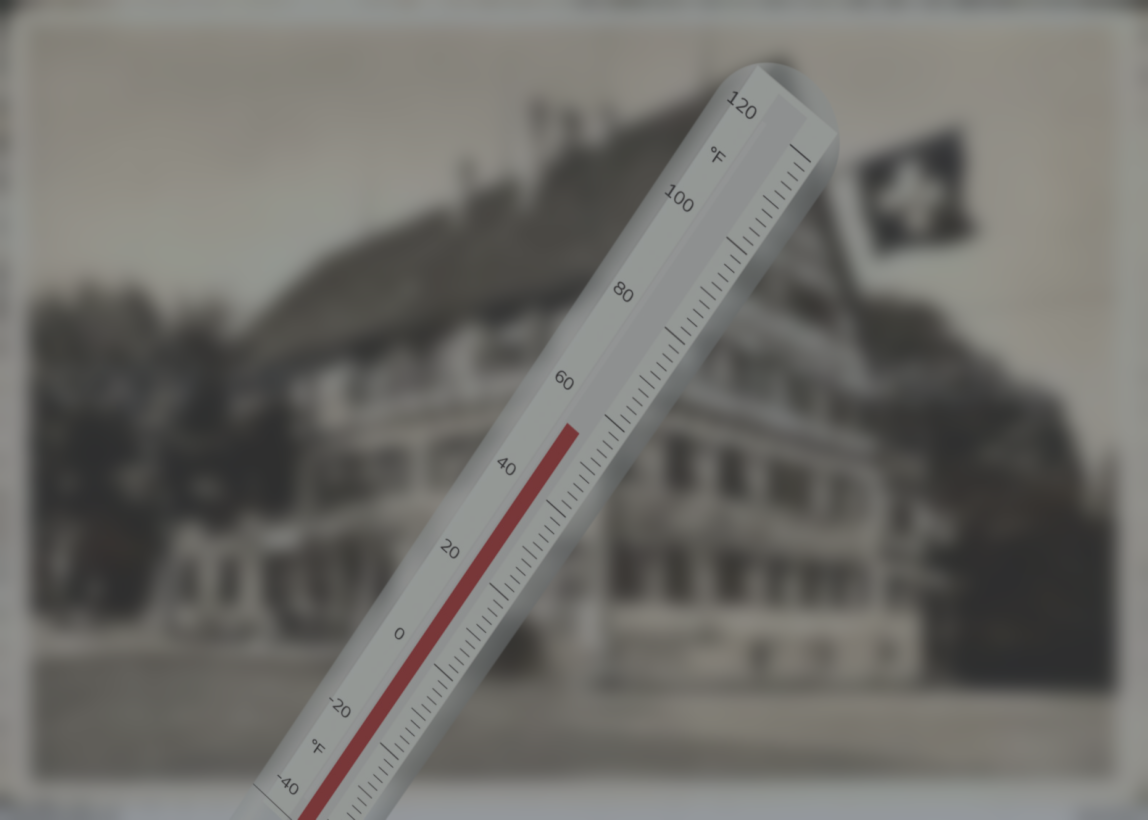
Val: 54 °F
